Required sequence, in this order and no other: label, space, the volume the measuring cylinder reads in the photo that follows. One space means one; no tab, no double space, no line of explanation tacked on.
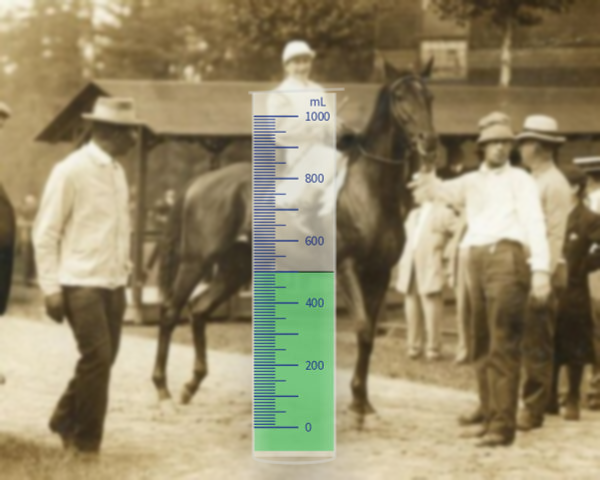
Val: 500 mL
